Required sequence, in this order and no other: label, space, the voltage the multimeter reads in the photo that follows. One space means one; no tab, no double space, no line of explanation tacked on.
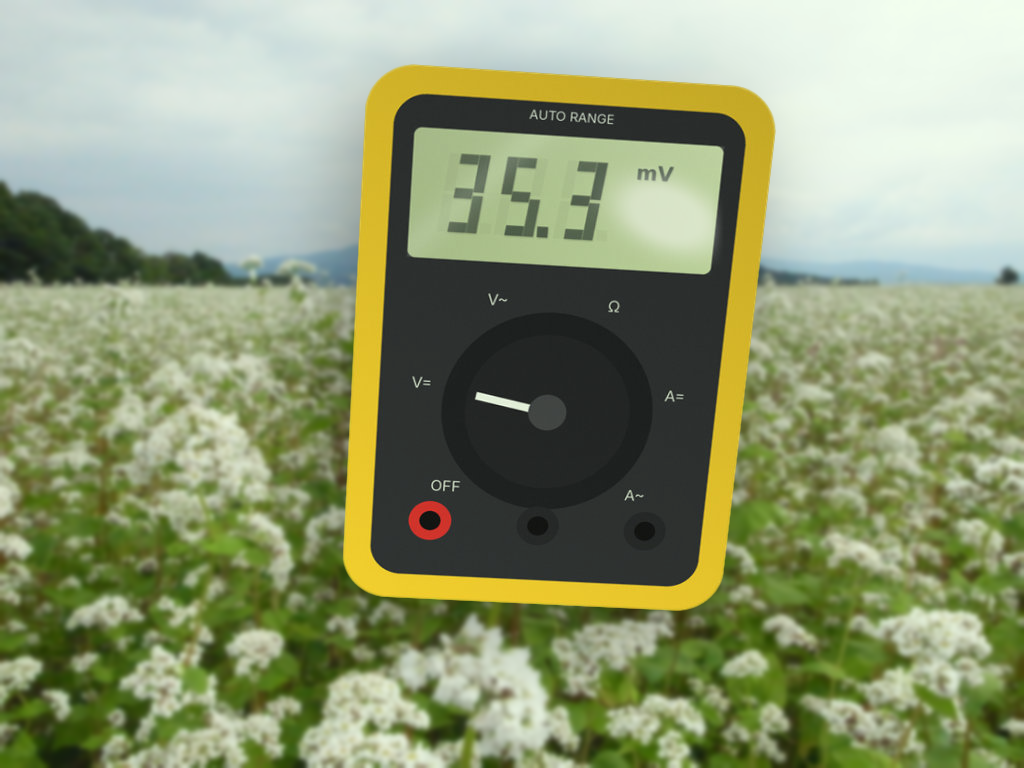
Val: 35.3 mV
